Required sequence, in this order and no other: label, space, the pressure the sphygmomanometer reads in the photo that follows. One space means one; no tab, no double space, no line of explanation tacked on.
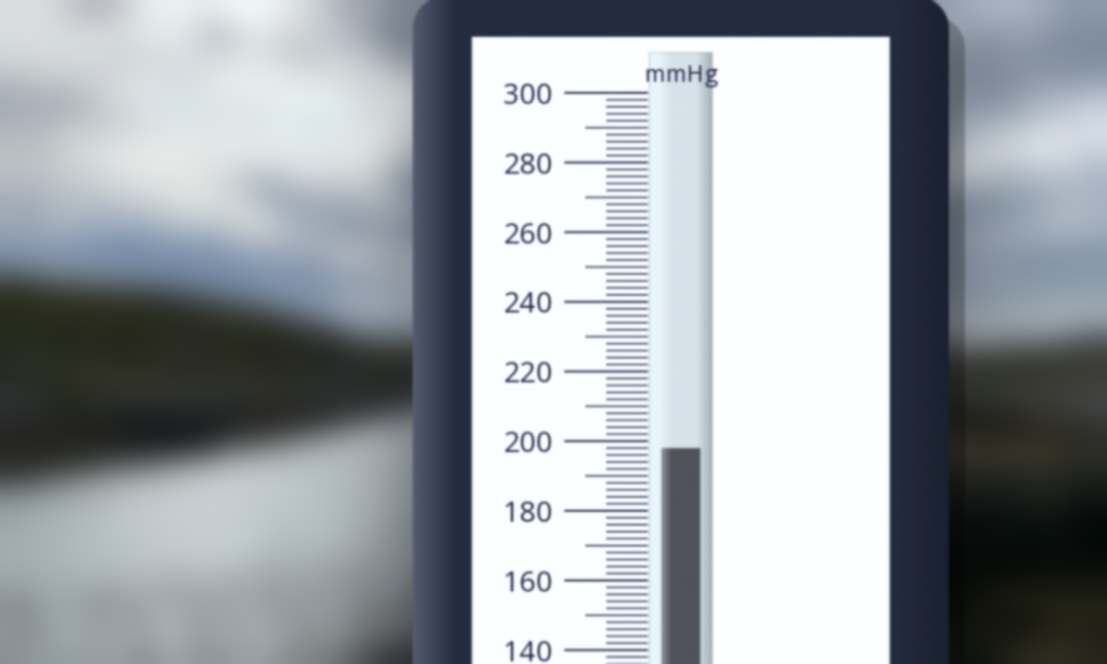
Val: 198 mmHg
